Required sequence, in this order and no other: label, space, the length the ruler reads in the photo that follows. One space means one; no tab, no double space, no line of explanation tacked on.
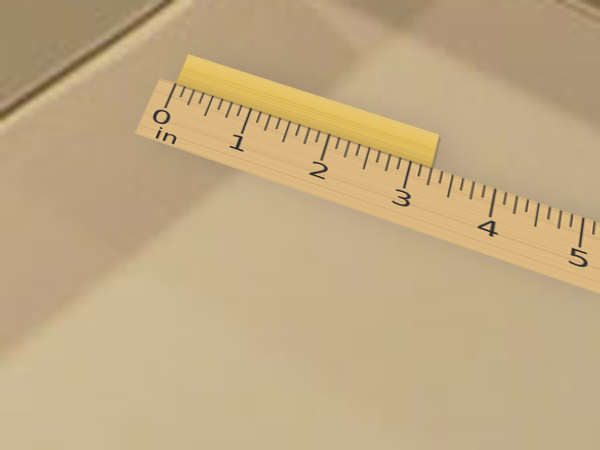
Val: 3.25 in
